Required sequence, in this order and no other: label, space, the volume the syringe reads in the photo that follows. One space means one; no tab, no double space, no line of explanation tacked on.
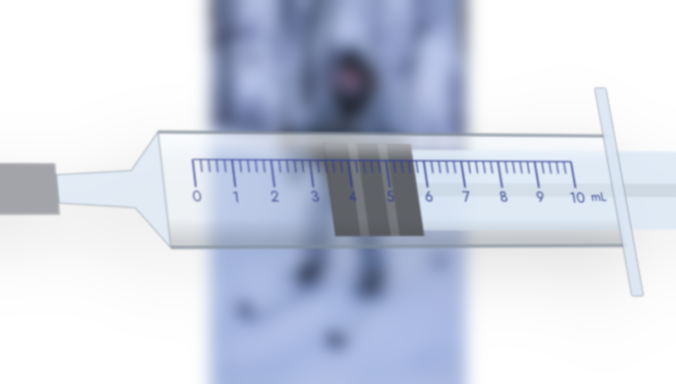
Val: 3.4 mL
